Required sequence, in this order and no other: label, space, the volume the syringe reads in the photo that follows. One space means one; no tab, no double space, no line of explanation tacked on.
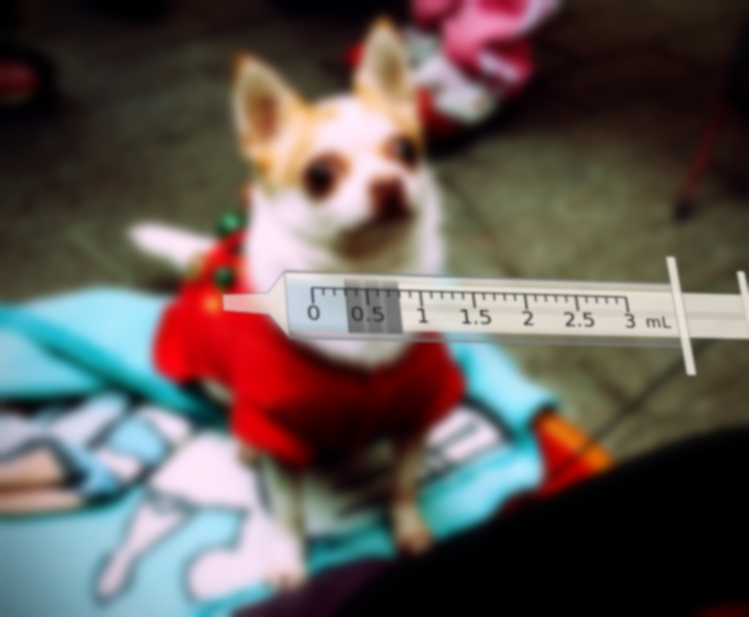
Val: 0.3 mL
